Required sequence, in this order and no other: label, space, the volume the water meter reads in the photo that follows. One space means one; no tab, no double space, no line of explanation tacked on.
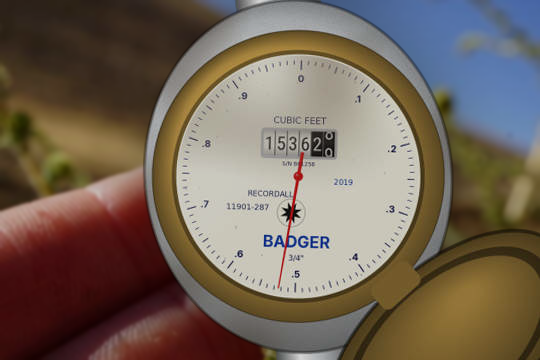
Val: 153628.52 ft³
